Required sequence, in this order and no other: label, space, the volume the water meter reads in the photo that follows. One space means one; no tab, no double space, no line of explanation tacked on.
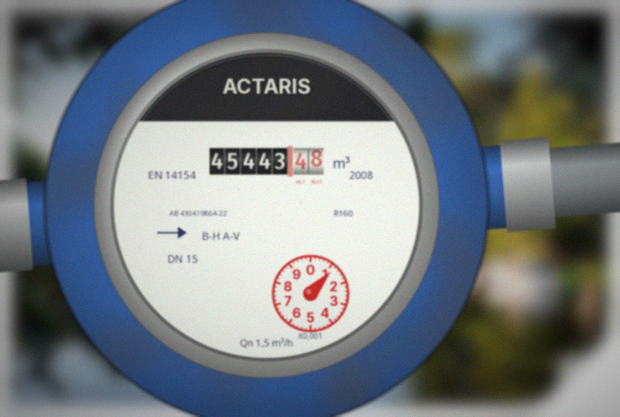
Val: 45443.481 m³
